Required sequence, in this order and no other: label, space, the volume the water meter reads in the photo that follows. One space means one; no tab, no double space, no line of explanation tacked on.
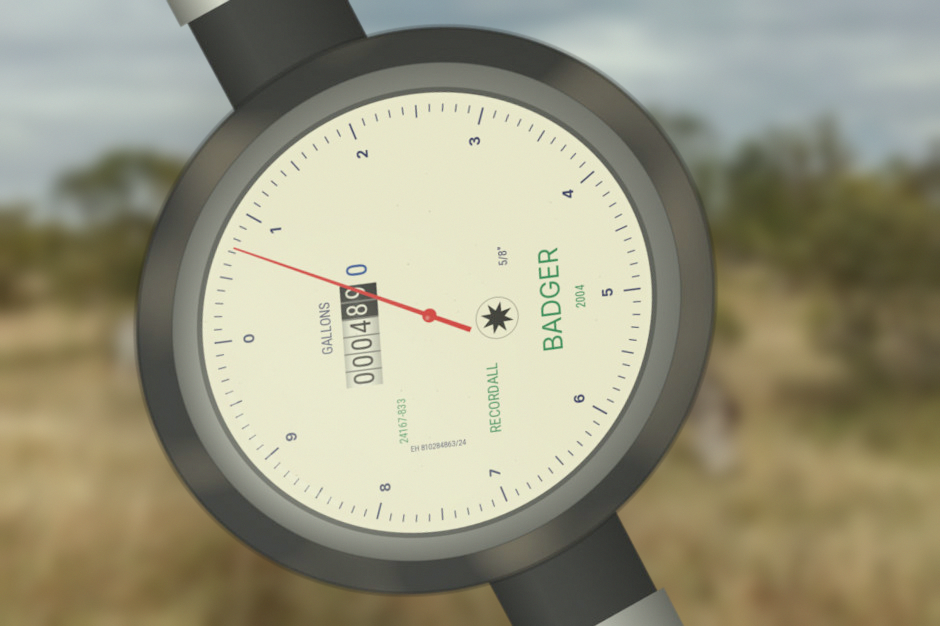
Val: 4890.7 gal
